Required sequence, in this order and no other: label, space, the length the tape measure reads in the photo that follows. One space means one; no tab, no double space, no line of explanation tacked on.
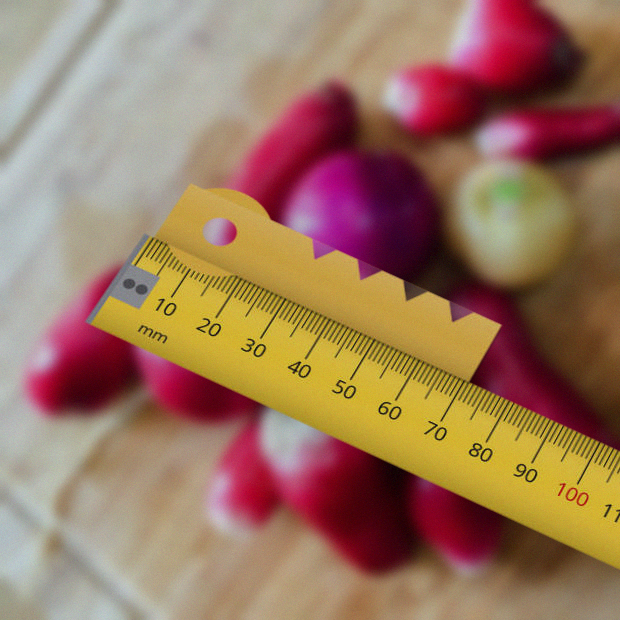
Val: 71 mm
